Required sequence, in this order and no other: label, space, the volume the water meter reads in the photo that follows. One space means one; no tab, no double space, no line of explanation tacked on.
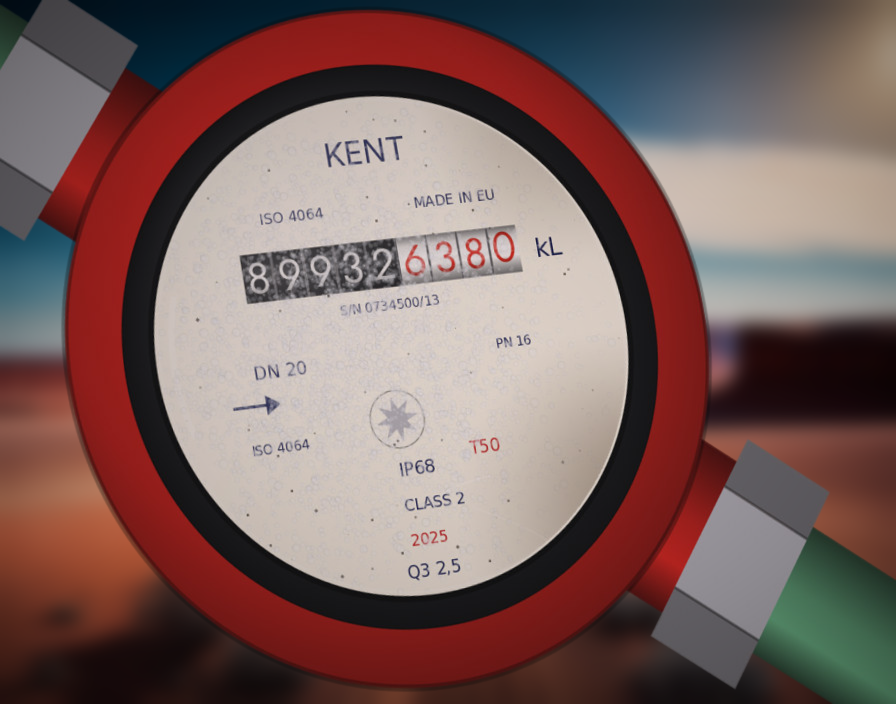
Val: 89932.6380 kL
